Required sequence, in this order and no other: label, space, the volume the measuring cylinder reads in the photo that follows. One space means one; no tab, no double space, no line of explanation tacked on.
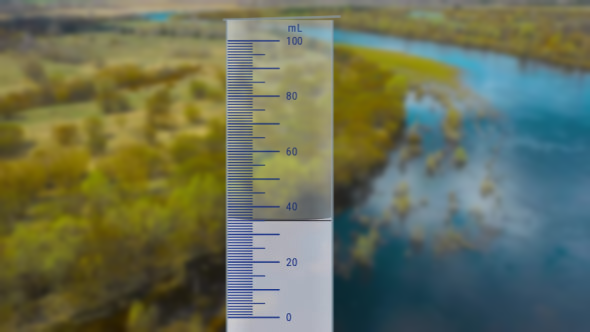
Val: 35 mL
